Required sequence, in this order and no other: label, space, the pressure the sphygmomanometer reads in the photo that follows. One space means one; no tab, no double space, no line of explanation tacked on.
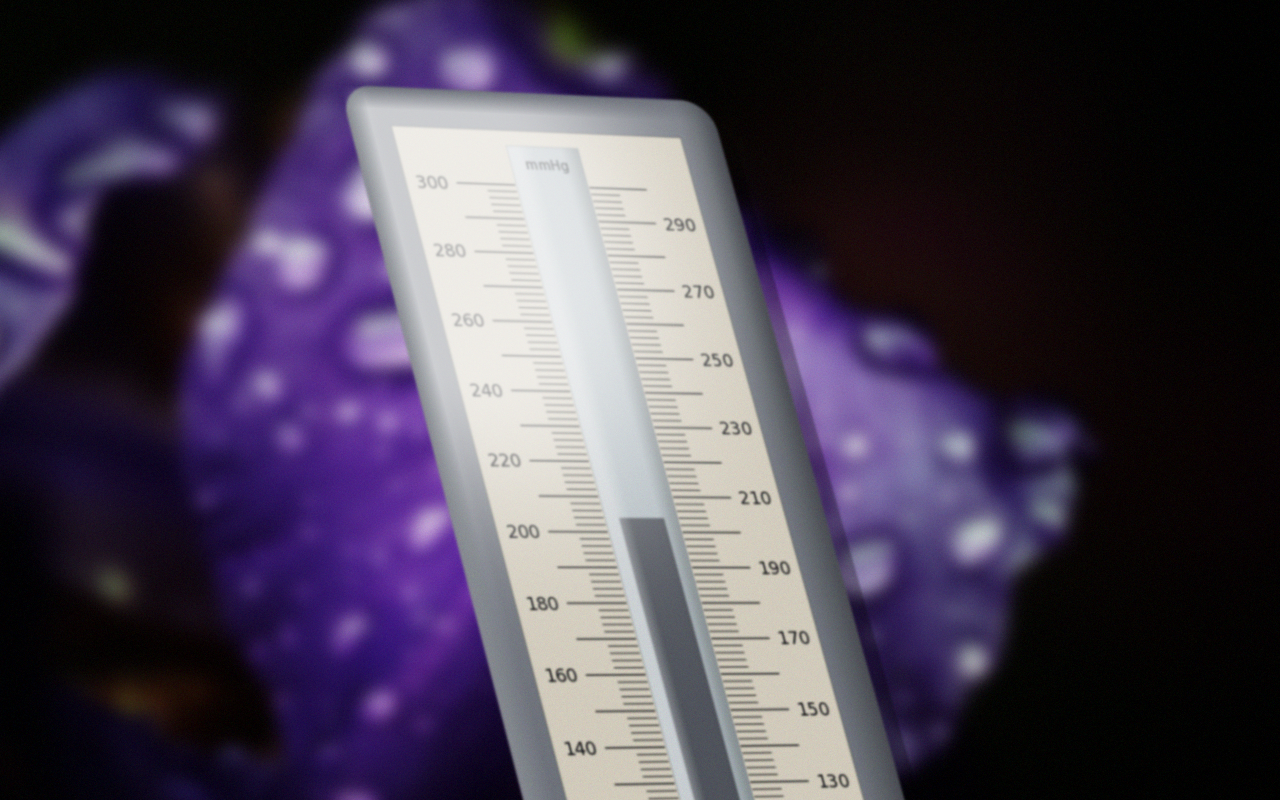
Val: 204 mmHg
